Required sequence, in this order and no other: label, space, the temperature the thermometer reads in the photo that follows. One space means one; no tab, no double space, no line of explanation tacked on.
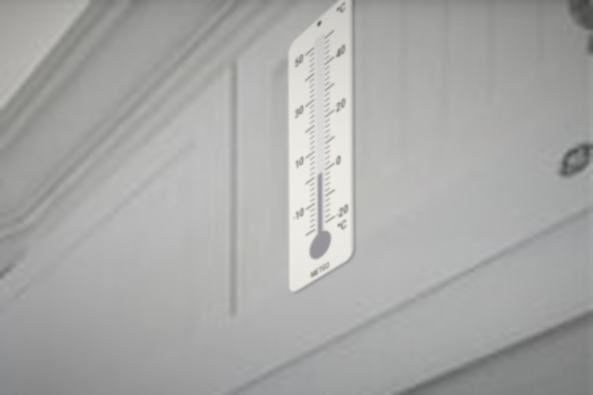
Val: 0 °C
